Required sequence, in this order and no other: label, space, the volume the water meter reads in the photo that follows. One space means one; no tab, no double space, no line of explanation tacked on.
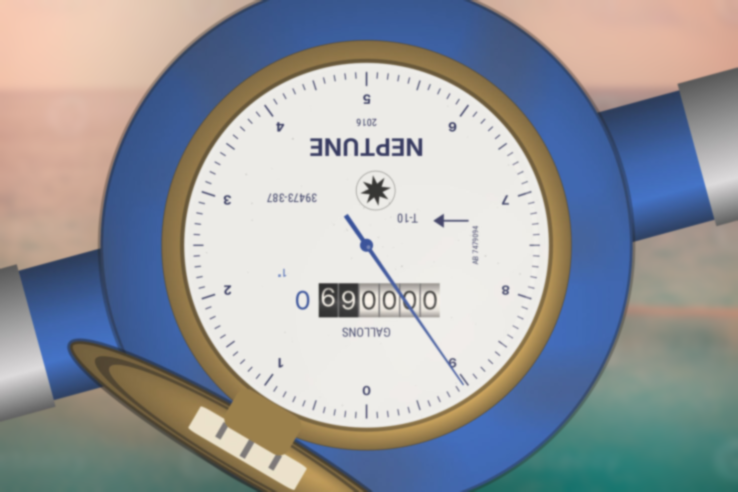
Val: 689.0 gal
